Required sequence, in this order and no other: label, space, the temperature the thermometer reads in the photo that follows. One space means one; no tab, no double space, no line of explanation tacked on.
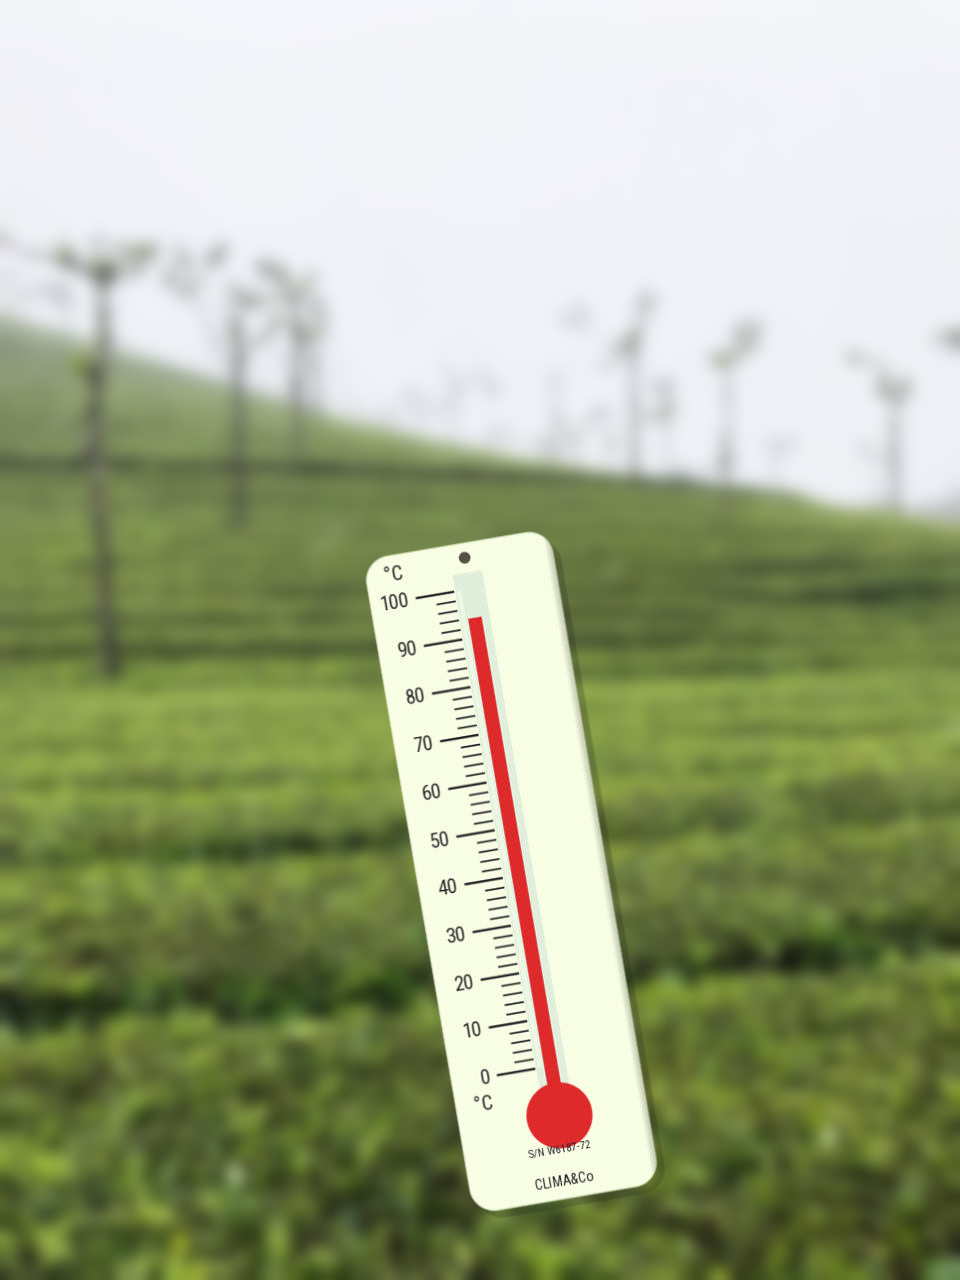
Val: 94 °C
